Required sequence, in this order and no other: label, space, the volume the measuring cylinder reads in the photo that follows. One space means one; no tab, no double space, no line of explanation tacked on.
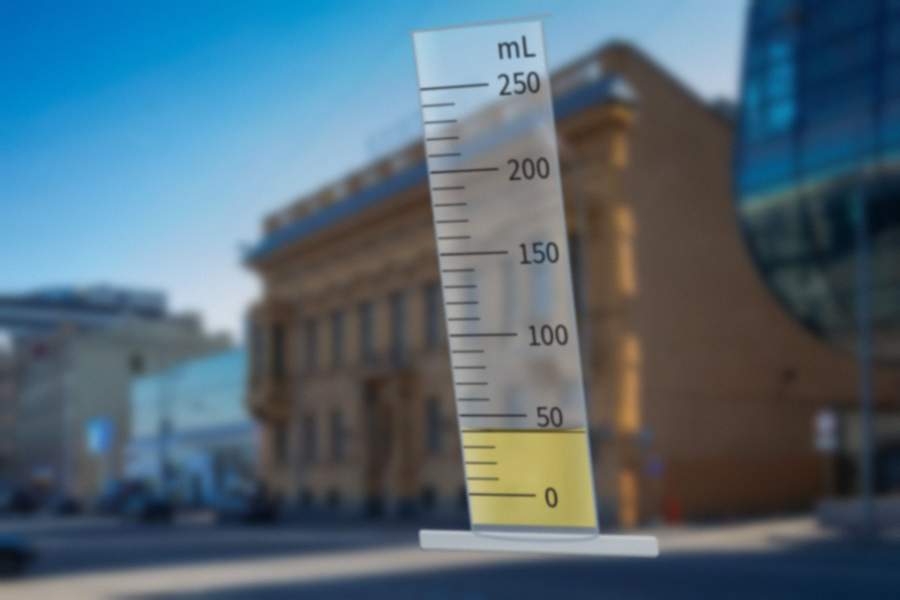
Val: 40 mL
